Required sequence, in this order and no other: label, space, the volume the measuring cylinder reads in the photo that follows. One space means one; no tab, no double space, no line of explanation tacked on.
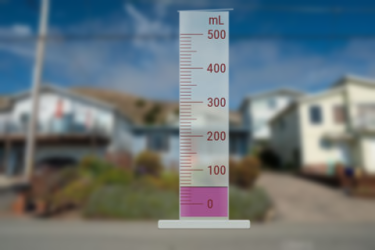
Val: 50 mL
